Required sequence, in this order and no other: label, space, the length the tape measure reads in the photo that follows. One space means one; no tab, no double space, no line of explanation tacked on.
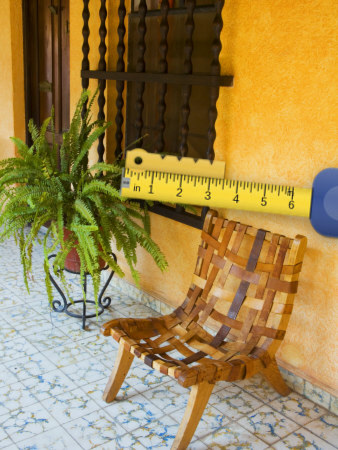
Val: 3.5 in
